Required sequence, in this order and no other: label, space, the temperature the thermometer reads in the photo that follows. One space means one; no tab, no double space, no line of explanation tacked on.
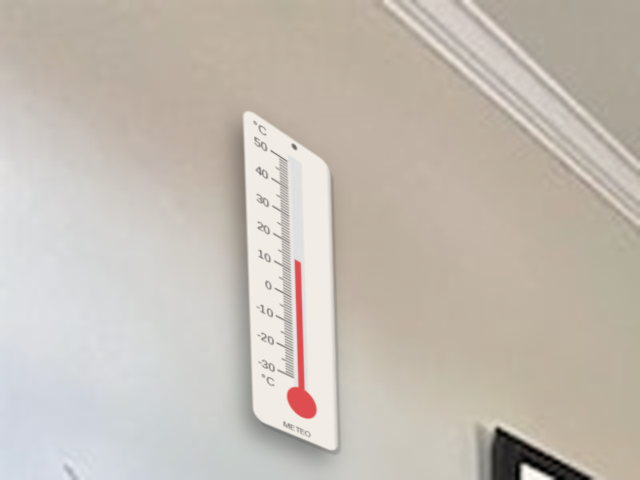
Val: 15 °C
